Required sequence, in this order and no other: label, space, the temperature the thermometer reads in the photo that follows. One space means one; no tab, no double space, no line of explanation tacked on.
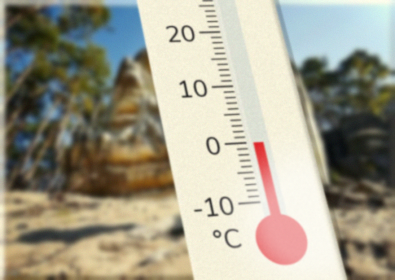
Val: 0 °C
